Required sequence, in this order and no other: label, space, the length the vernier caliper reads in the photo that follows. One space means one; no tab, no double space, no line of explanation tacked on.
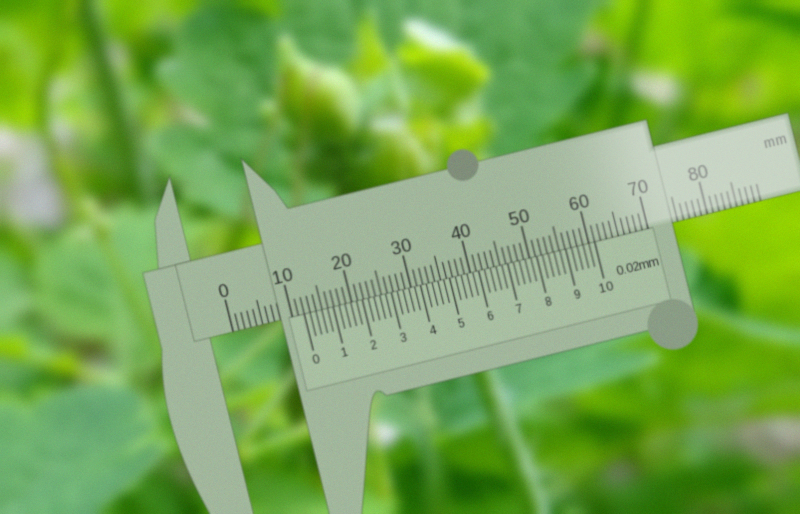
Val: 12.0 mm
